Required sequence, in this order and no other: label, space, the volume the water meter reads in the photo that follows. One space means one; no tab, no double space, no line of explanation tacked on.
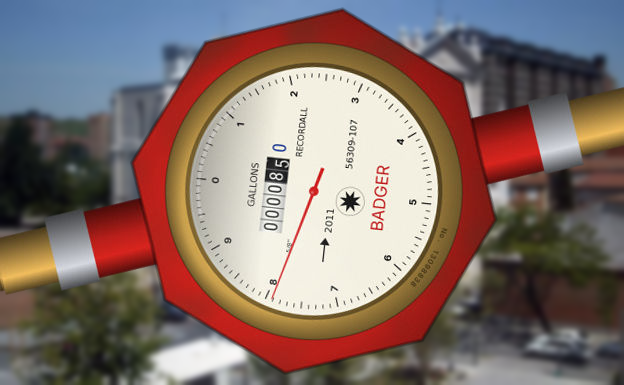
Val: 847.9 gal
